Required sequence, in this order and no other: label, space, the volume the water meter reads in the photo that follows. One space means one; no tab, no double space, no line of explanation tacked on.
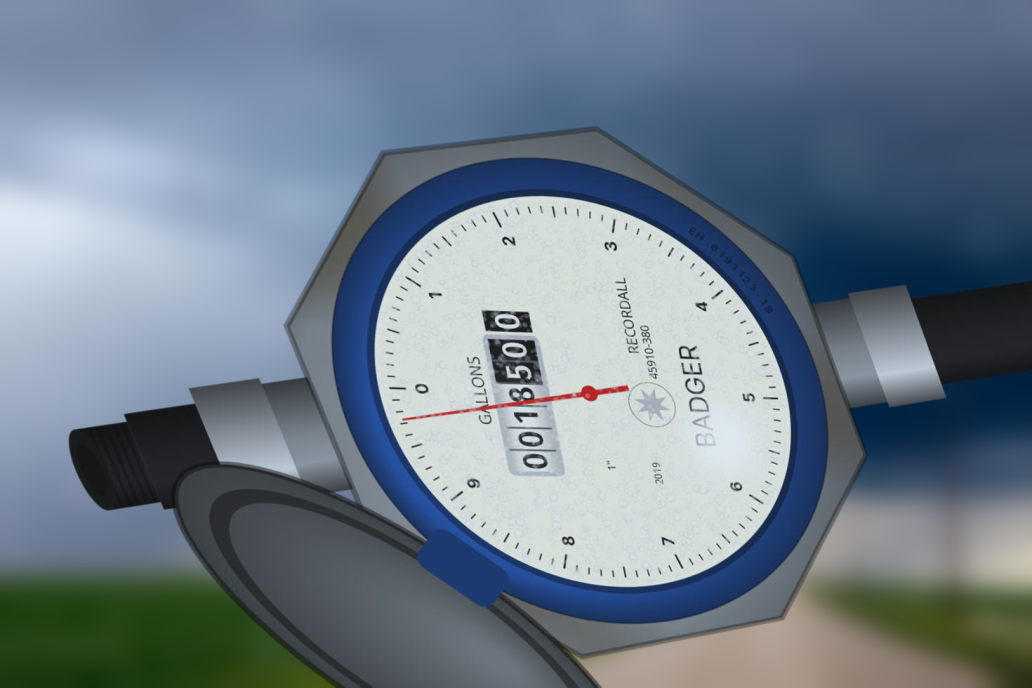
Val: 18499.7 gal
